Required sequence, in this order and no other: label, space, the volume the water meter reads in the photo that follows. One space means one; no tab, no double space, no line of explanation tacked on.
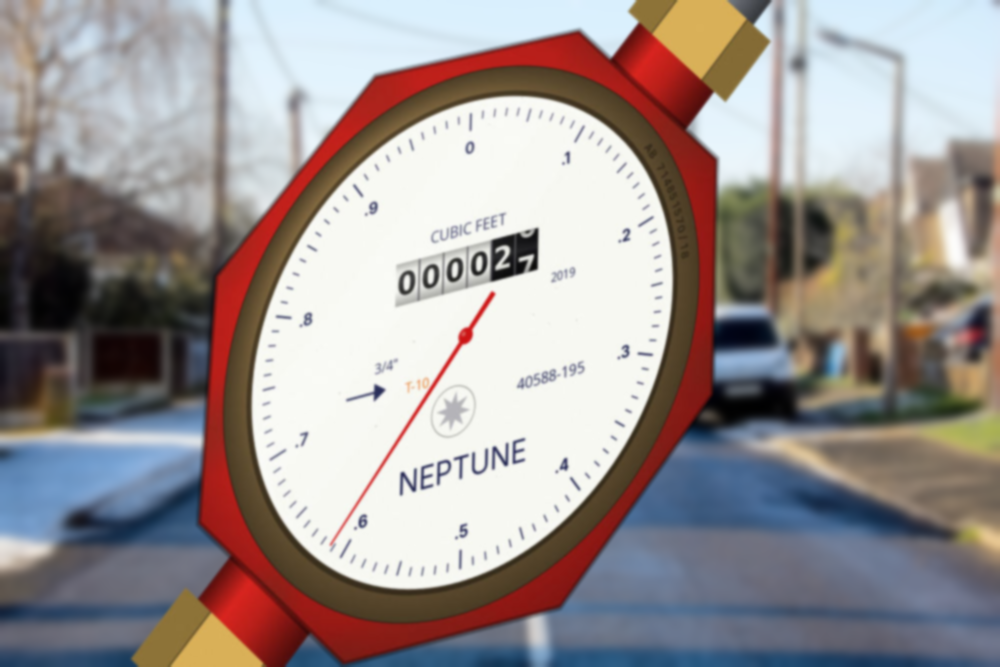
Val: 26.61 ft³
